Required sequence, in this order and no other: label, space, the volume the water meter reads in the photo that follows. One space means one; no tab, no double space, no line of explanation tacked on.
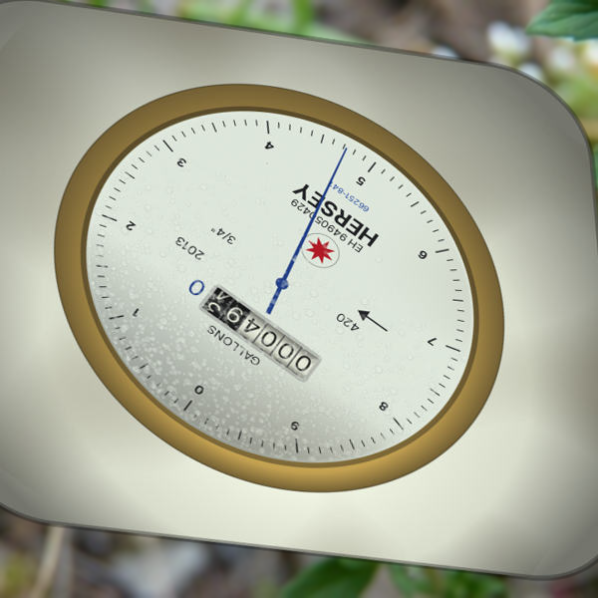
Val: 4934.7 gal
